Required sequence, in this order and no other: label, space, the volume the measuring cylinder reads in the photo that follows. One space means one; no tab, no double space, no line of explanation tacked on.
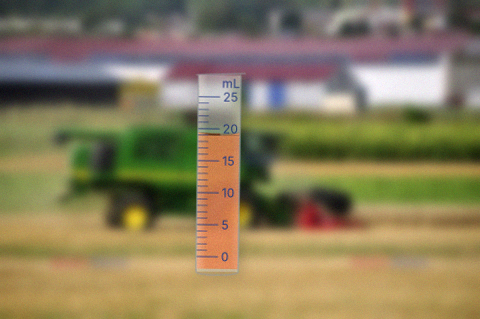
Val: 19 mL
